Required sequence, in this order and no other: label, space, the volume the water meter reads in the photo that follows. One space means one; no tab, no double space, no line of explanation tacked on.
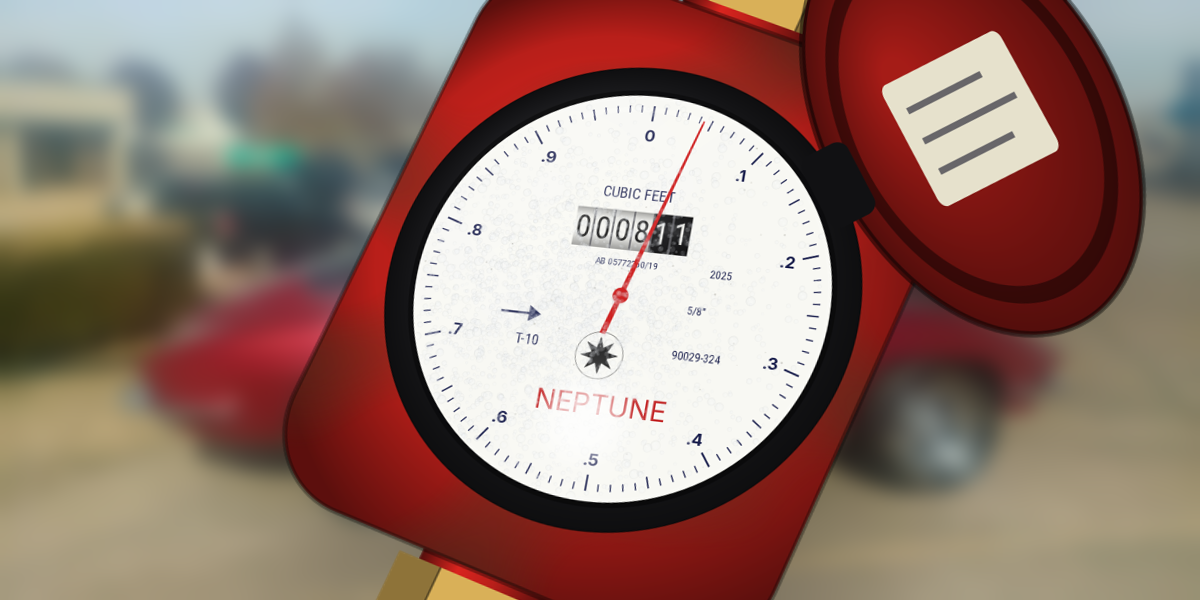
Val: 811.04 ft³
